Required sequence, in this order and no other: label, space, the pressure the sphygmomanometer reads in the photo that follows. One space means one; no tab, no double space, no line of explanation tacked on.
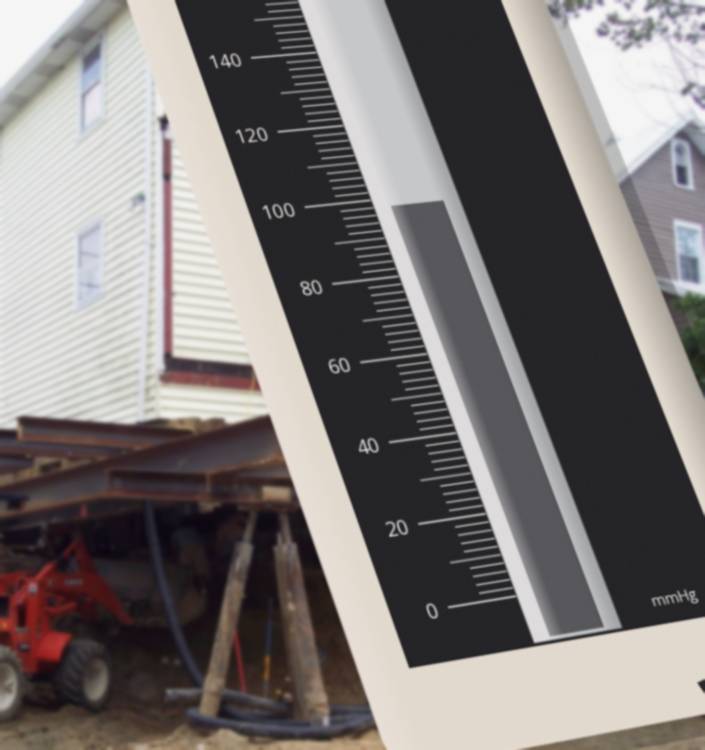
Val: 98 mmHg
